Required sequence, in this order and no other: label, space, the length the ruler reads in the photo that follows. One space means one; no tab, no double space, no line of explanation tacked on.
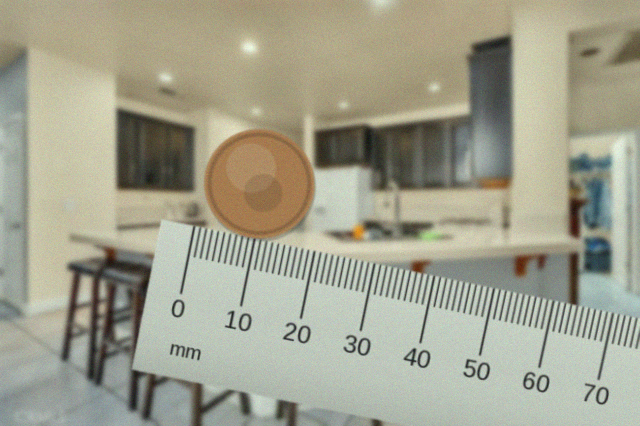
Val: 18 mm
